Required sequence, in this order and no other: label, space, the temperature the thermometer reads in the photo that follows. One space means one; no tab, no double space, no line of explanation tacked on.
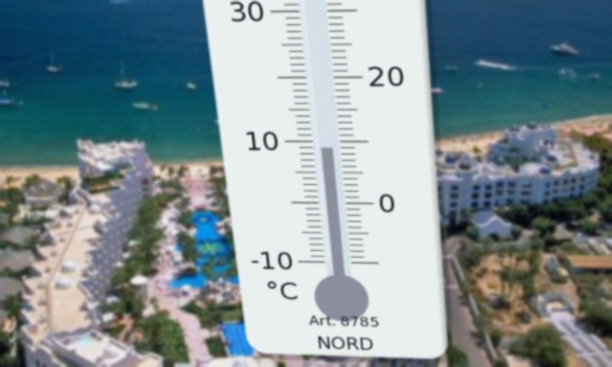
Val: 9 °C
